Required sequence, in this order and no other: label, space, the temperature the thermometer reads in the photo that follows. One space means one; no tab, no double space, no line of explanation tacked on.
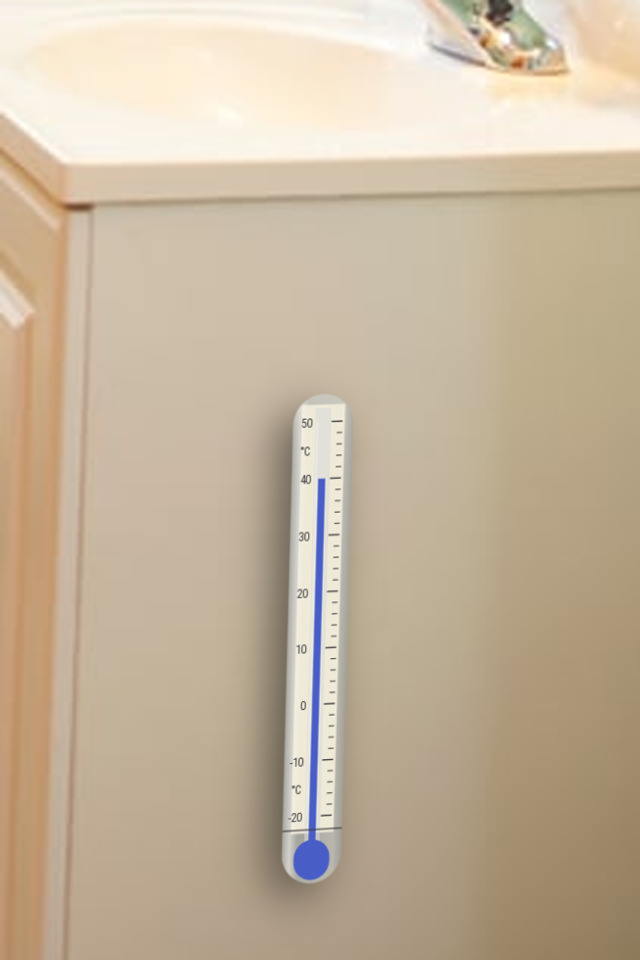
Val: 40 °C
